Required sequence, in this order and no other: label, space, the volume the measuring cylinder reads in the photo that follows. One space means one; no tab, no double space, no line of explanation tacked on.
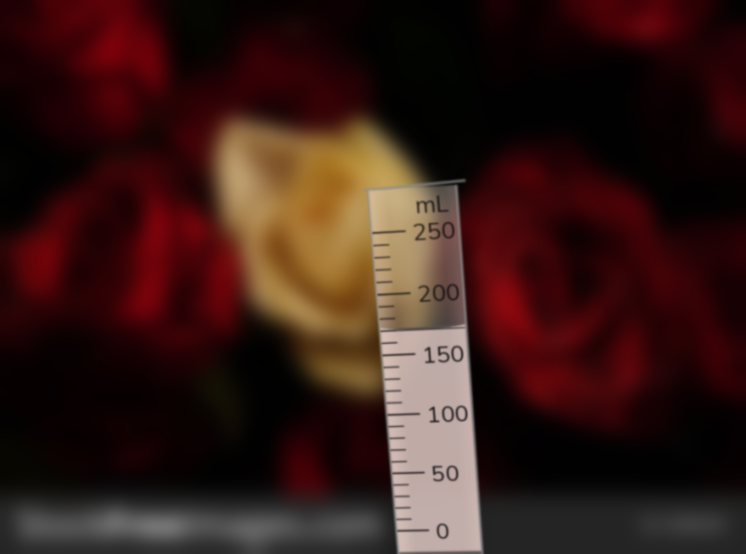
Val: 170 mL
